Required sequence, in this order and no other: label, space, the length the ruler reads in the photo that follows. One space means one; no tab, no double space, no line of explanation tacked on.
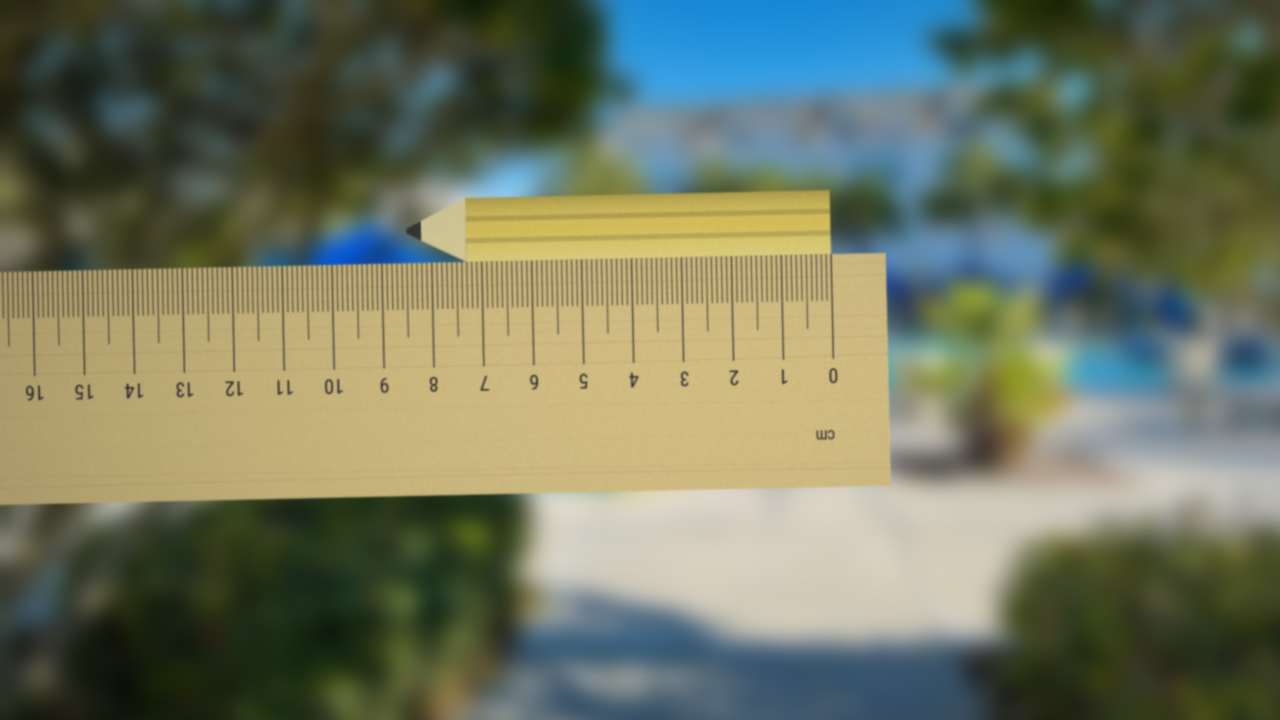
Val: 8.5 cm
